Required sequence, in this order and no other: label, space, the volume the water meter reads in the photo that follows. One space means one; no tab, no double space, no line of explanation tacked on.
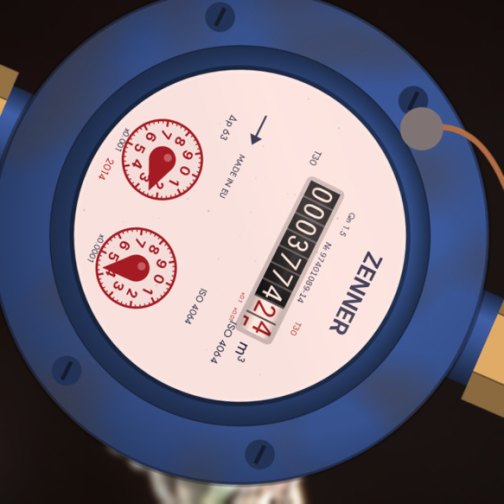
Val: 3774.2424 m³
